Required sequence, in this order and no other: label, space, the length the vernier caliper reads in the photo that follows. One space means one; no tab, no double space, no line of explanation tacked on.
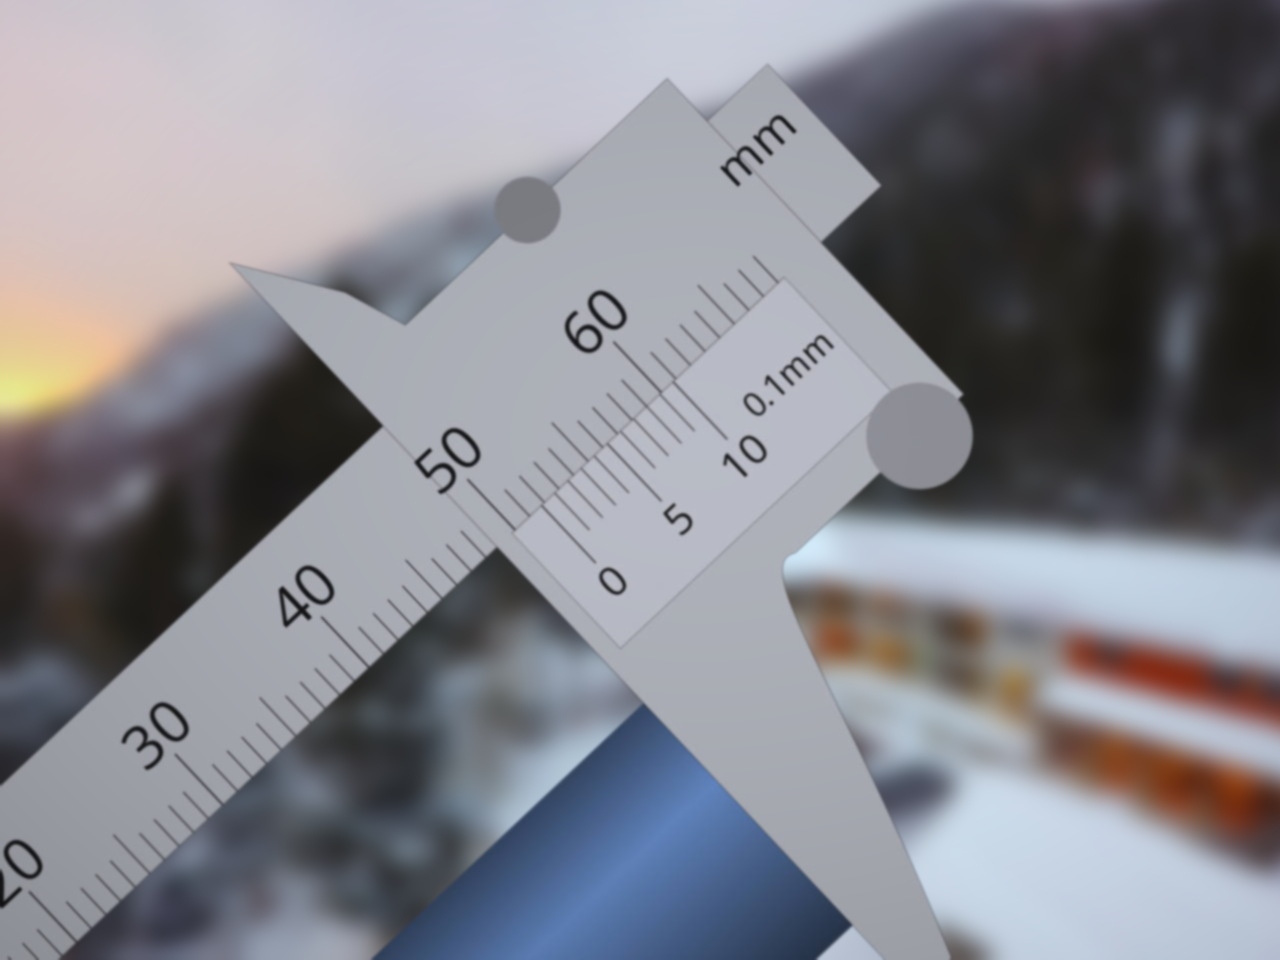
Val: 51.8 mm
